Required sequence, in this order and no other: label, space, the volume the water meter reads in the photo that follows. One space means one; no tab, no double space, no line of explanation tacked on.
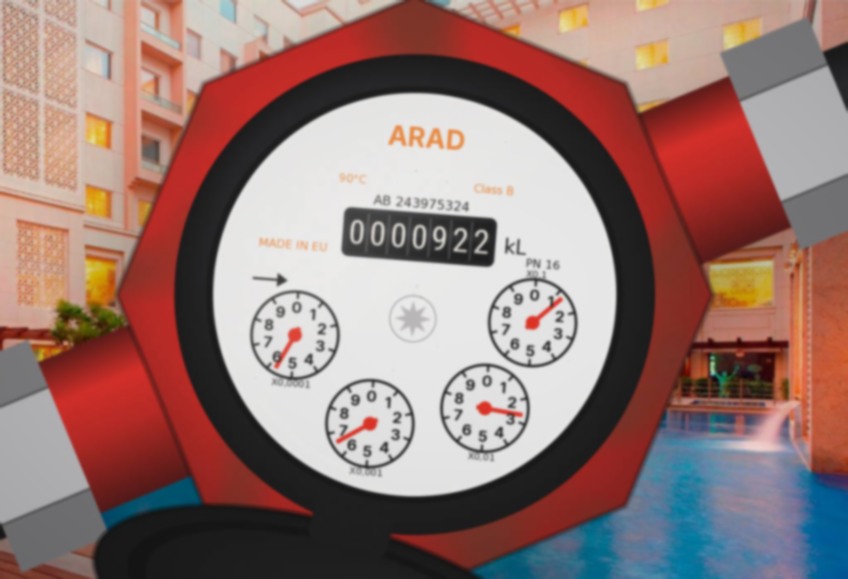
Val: 922.1265 kL
